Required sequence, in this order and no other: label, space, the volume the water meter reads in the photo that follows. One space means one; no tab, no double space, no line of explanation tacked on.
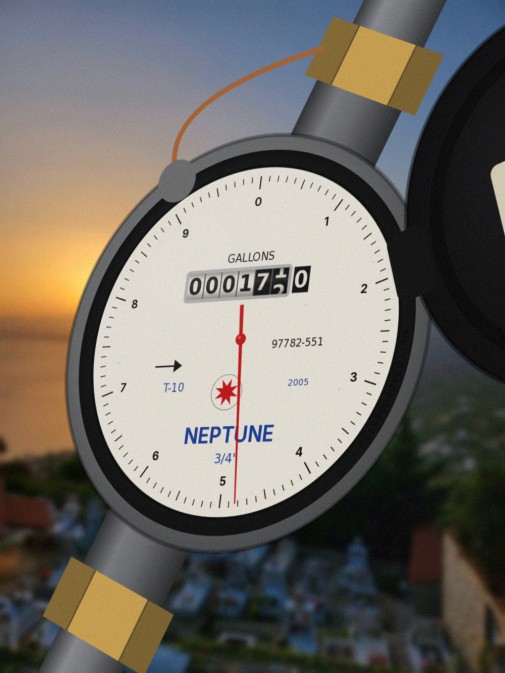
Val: 1714.8 gal
